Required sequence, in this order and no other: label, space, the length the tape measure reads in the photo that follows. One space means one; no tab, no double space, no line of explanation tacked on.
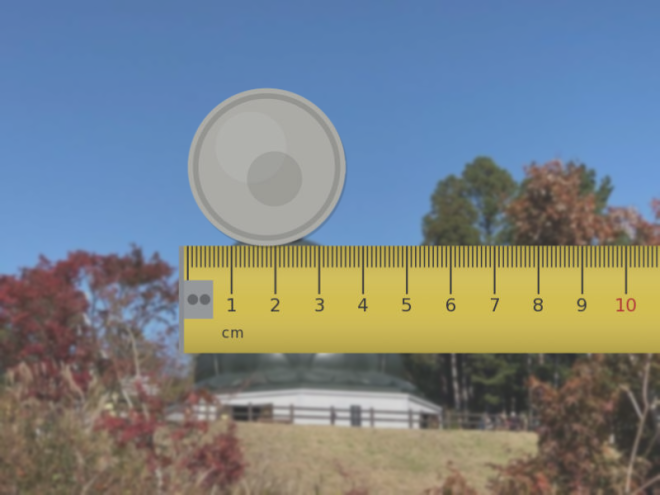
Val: 3.6 cm
